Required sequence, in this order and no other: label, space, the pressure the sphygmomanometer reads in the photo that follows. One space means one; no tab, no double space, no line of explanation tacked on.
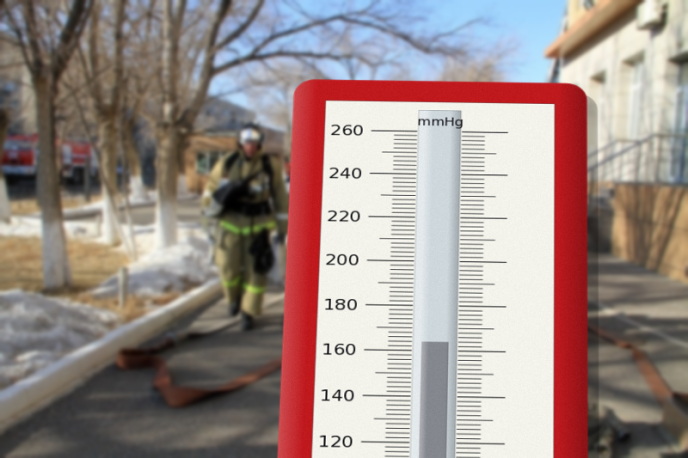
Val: 164 mmHg
